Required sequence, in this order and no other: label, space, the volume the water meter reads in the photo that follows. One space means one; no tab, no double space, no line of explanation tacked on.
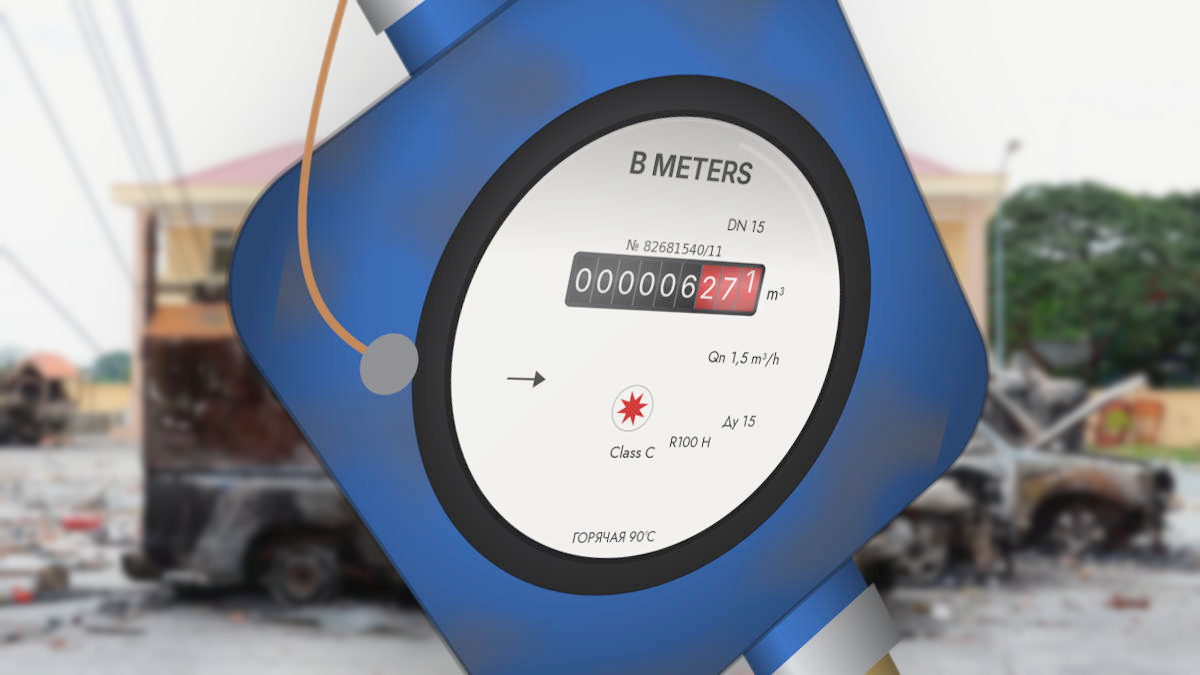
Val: 6.271 m³
